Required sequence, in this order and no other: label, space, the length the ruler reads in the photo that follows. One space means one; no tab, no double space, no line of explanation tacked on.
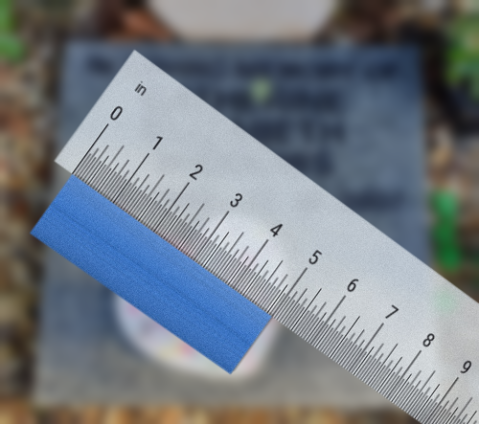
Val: 5 in
